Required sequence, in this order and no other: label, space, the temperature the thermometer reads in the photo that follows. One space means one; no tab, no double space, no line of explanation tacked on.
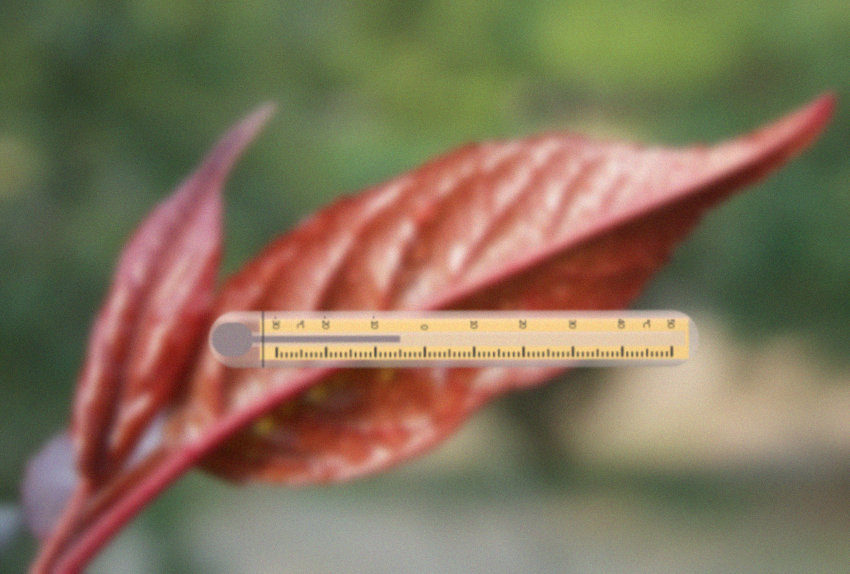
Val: -5 °C
